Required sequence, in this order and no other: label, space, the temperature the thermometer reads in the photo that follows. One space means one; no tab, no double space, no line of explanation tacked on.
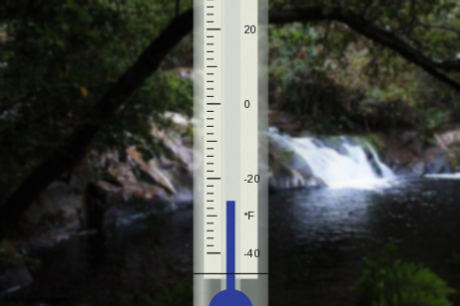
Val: -26 °F
